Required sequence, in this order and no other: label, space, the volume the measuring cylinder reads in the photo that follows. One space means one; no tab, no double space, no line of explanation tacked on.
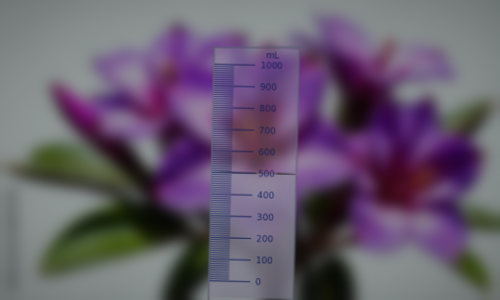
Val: 500 mL
